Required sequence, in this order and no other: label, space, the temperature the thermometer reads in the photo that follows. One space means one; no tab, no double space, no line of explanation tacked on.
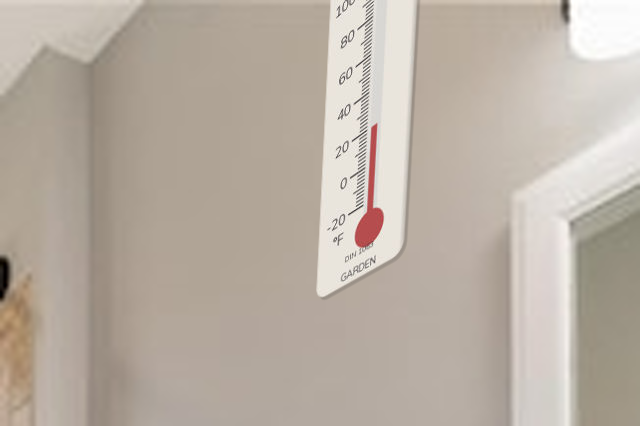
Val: 20 °F
